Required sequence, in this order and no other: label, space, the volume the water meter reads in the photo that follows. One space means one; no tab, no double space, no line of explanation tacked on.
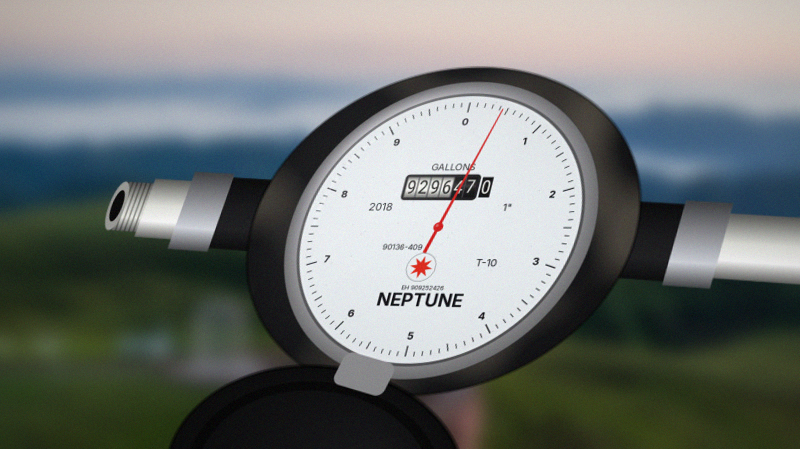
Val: 9296470.4 gal
